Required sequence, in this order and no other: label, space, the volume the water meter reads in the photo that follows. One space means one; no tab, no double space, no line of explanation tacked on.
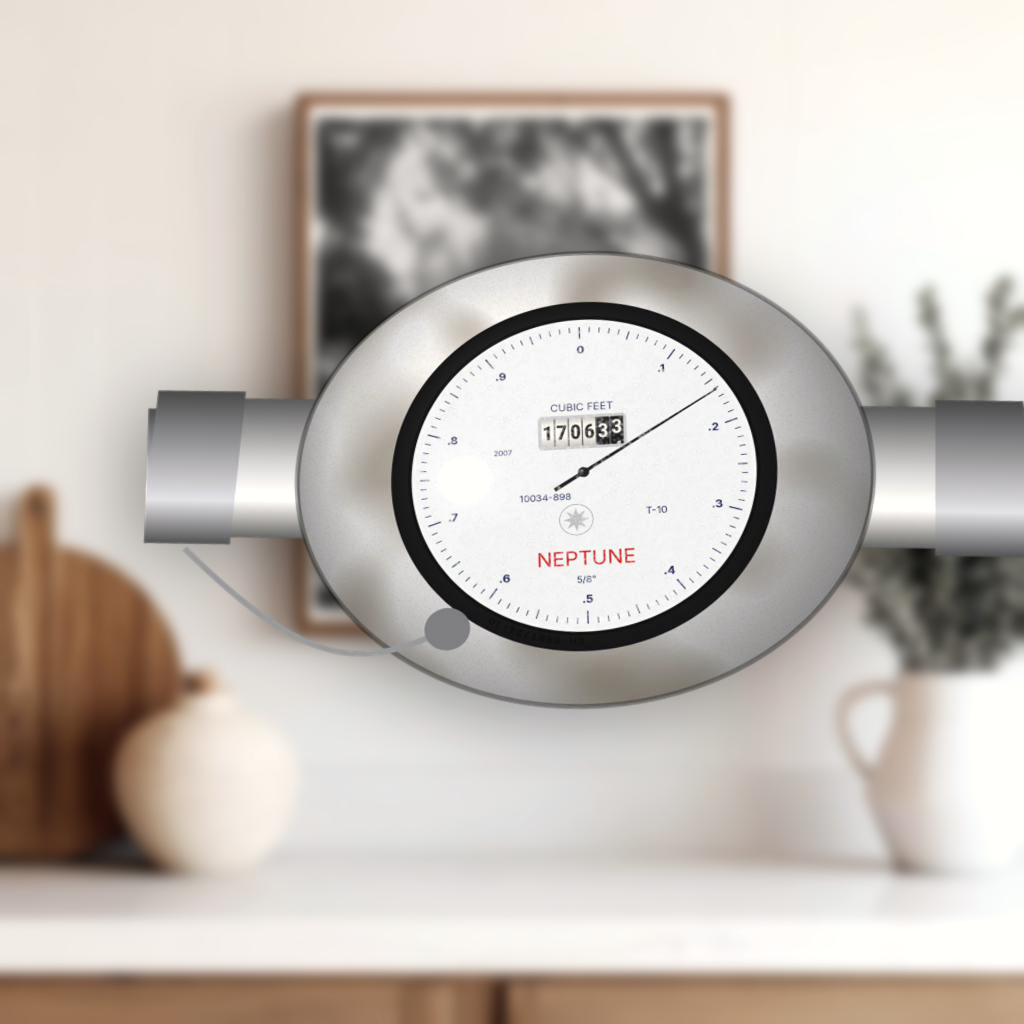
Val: 170633.16 ft³
